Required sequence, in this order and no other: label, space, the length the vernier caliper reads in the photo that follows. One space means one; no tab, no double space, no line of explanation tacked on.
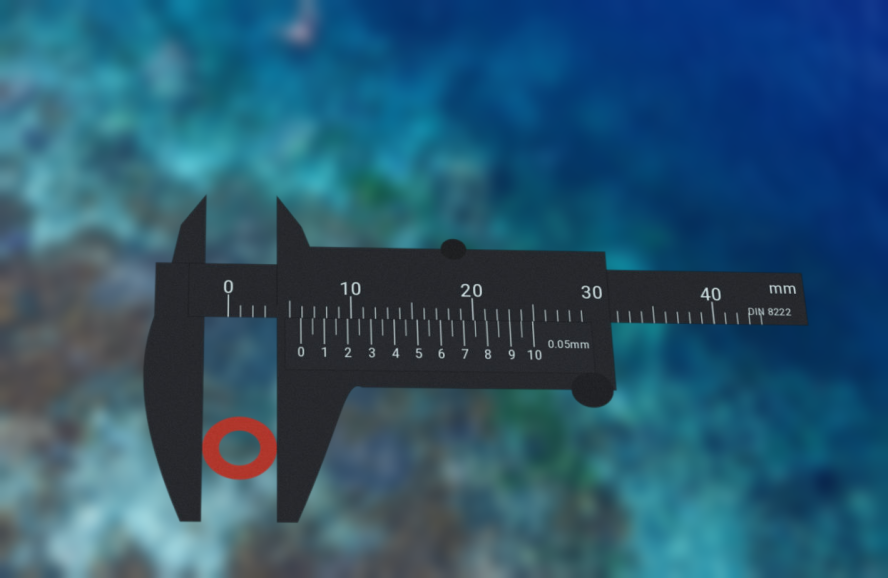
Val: 5.9 mm
